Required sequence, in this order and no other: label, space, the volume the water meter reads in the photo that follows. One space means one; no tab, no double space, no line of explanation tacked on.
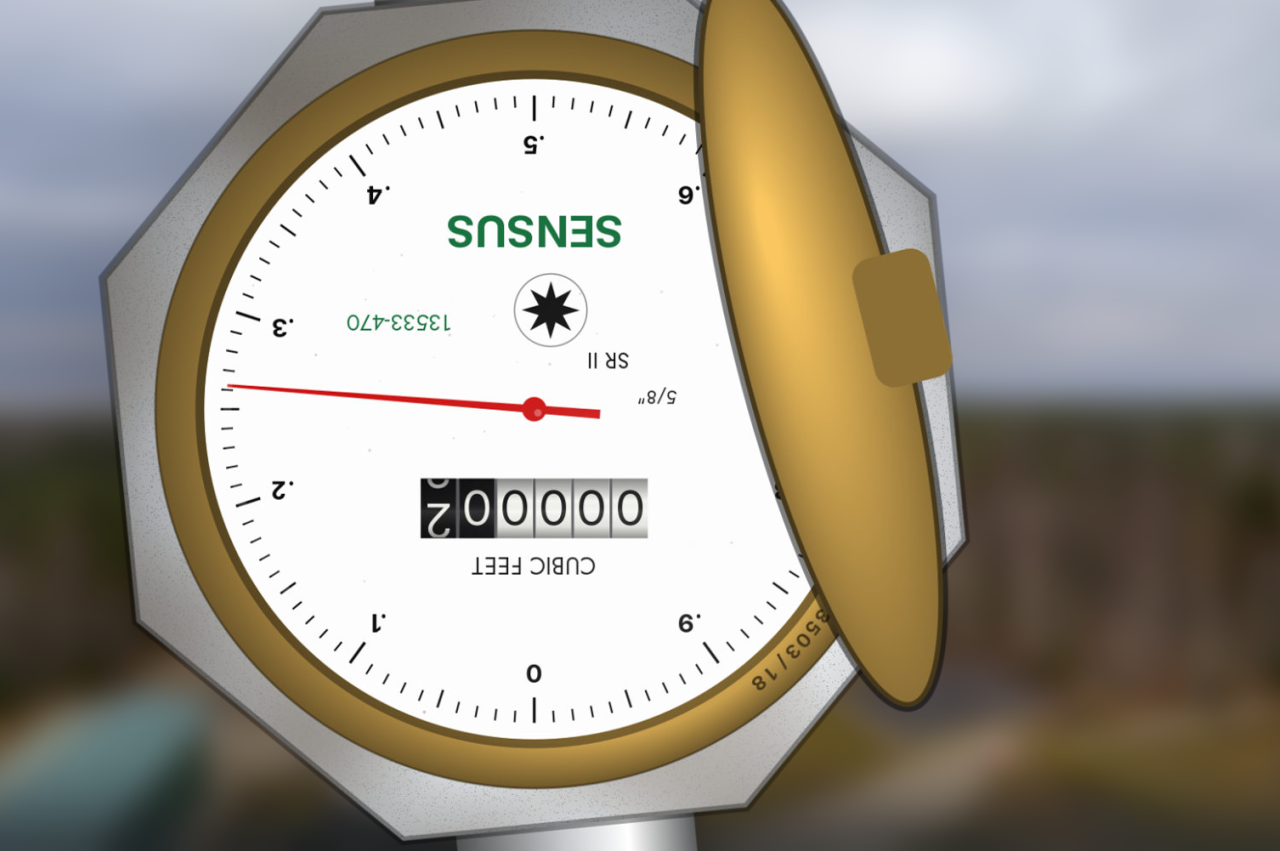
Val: 2.26 ft³
